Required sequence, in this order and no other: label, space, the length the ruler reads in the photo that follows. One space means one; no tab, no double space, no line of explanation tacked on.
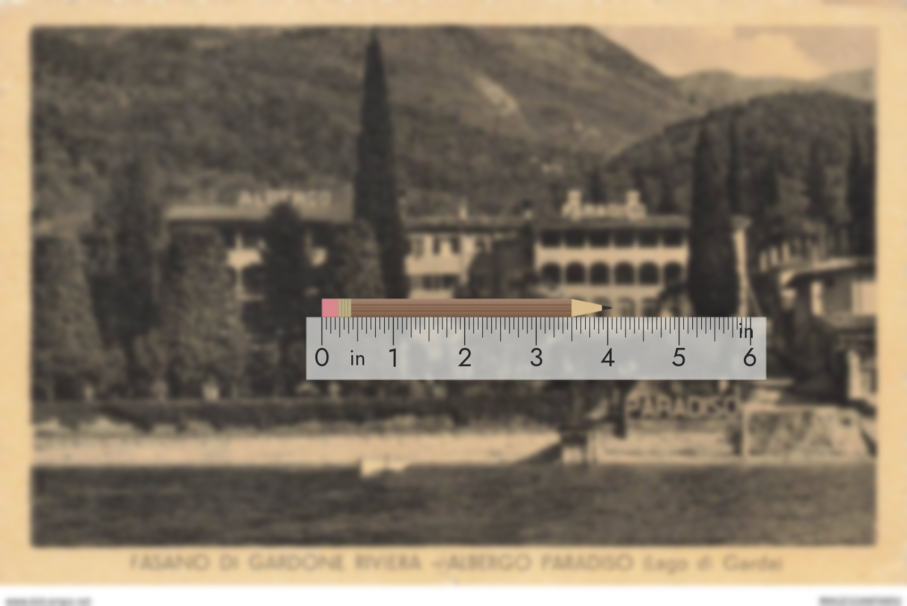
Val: 4.0625 in
